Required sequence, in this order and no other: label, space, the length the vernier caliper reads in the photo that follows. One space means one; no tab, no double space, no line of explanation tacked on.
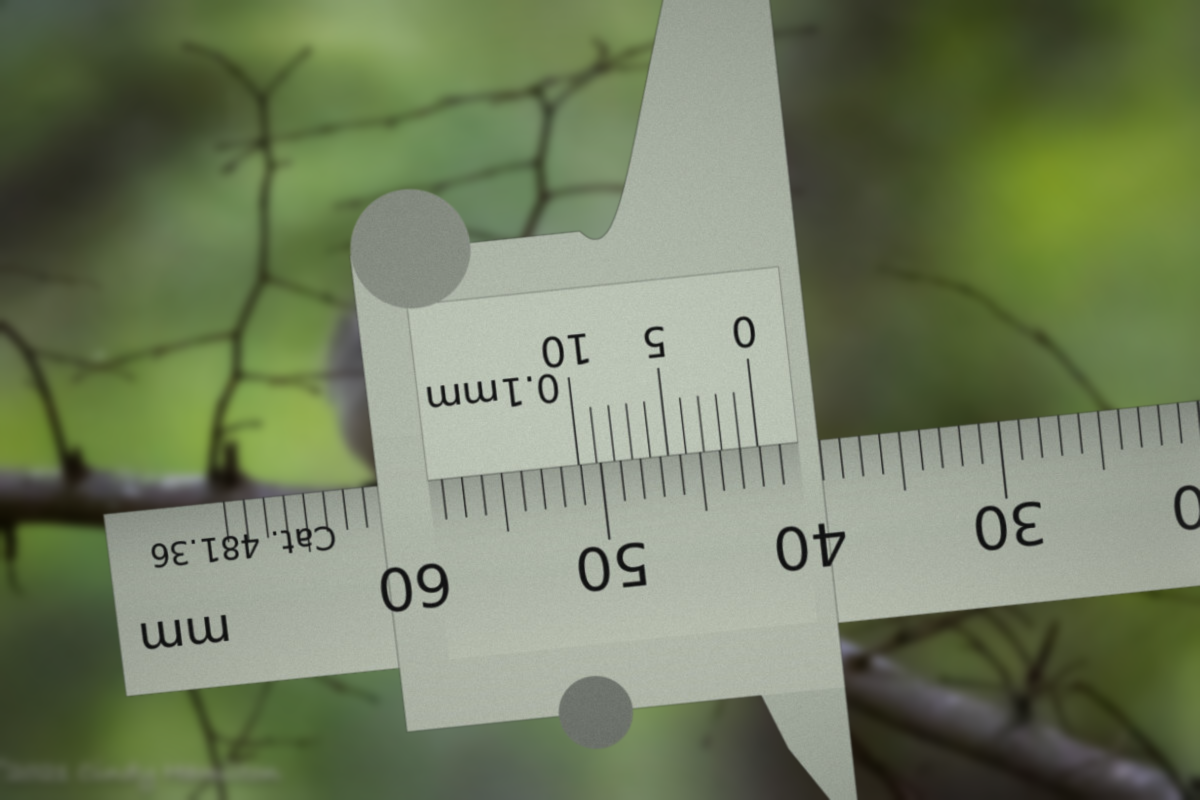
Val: 42.1 mm
